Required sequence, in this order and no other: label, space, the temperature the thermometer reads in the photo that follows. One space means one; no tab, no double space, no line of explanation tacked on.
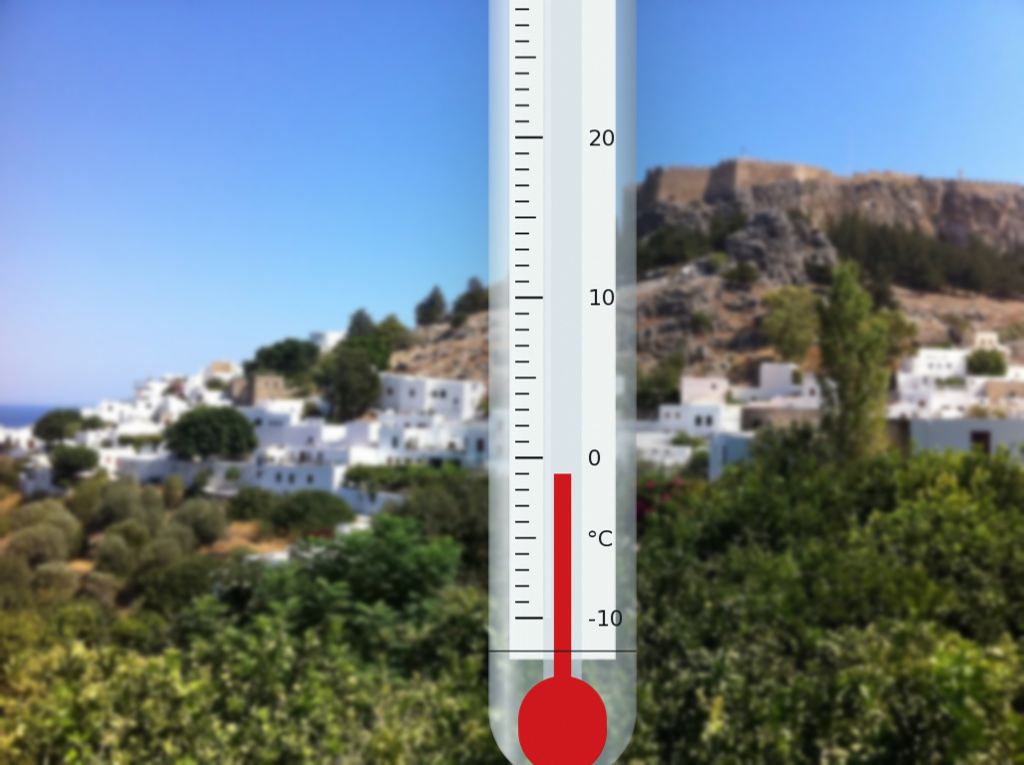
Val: -1 °C
